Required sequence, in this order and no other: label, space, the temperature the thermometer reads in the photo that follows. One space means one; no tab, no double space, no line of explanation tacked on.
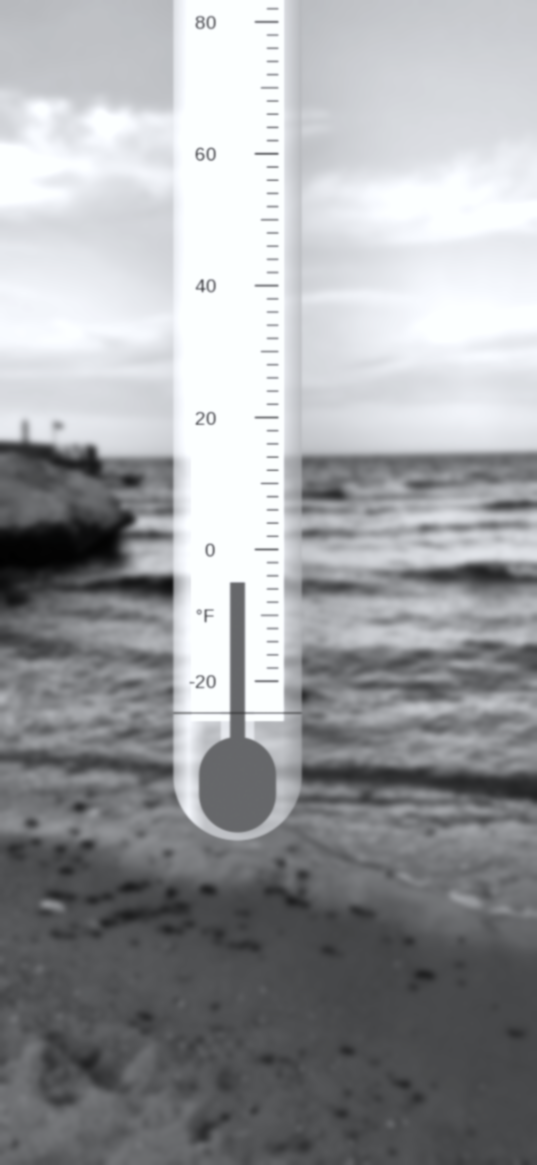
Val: -5 °F
